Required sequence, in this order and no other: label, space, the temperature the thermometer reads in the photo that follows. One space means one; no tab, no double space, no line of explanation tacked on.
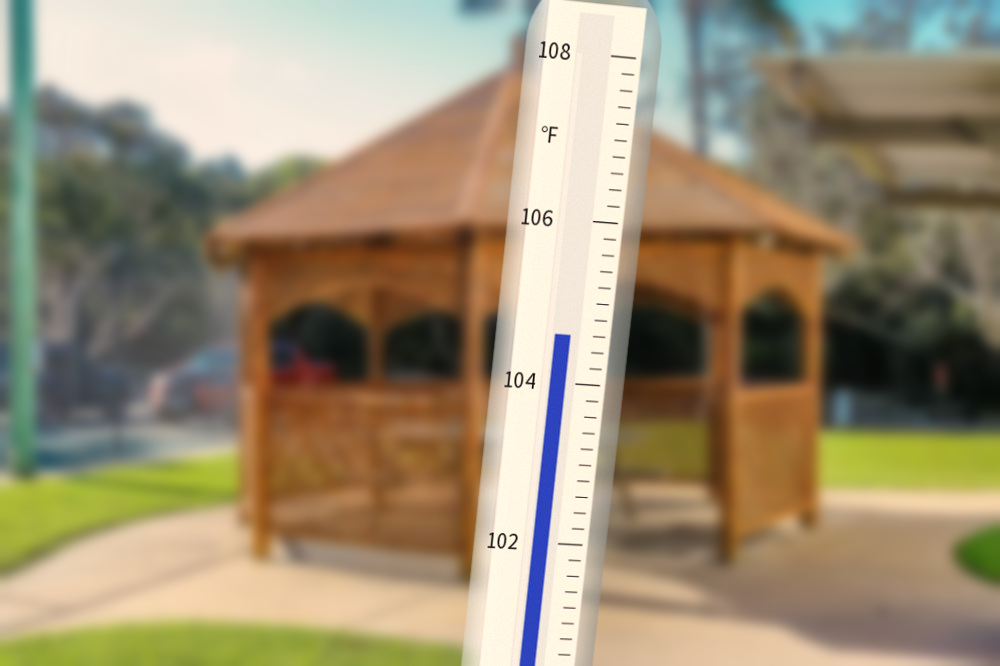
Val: 104.6 °F
